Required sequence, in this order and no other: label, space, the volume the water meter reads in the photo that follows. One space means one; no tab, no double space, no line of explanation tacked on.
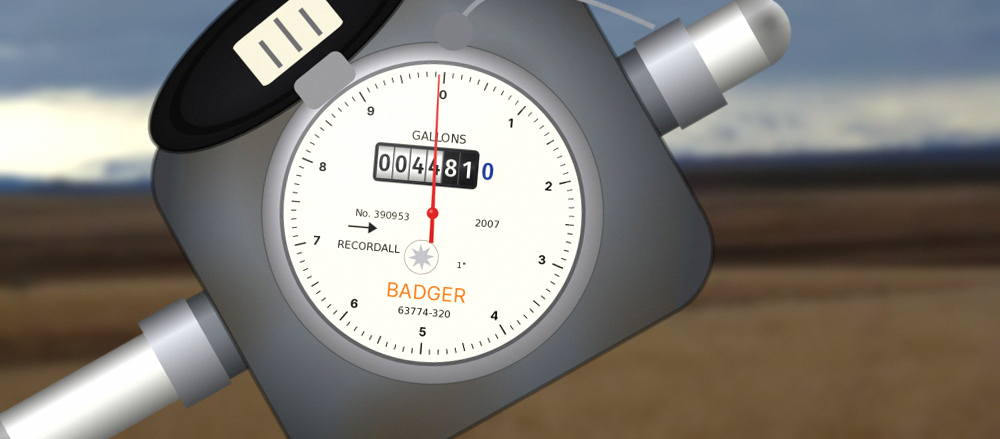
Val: 44809.9 gal
